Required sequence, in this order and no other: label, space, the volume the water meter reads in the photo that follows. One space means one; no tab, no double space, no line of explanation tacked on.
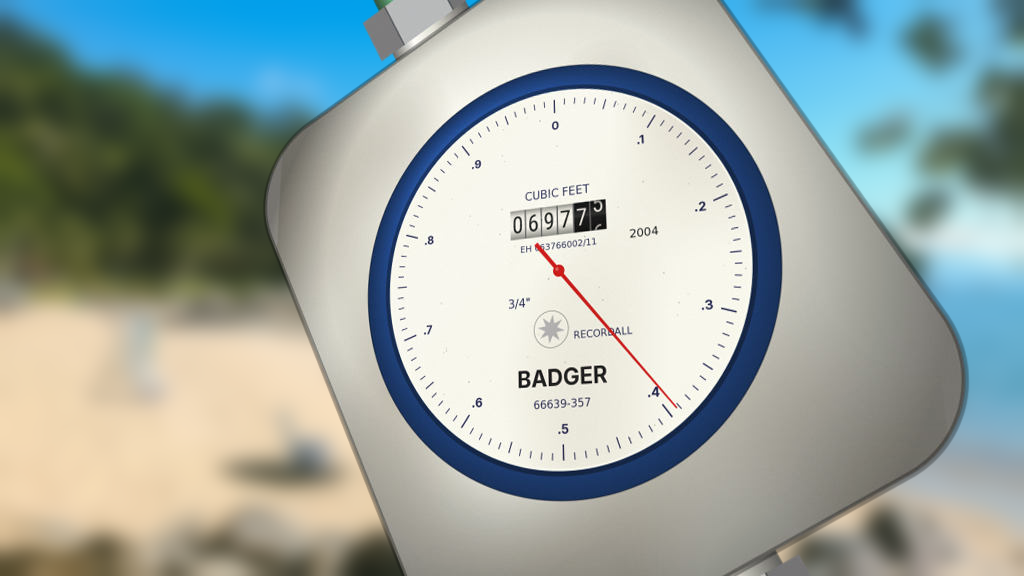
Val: 69775.39 ft³
